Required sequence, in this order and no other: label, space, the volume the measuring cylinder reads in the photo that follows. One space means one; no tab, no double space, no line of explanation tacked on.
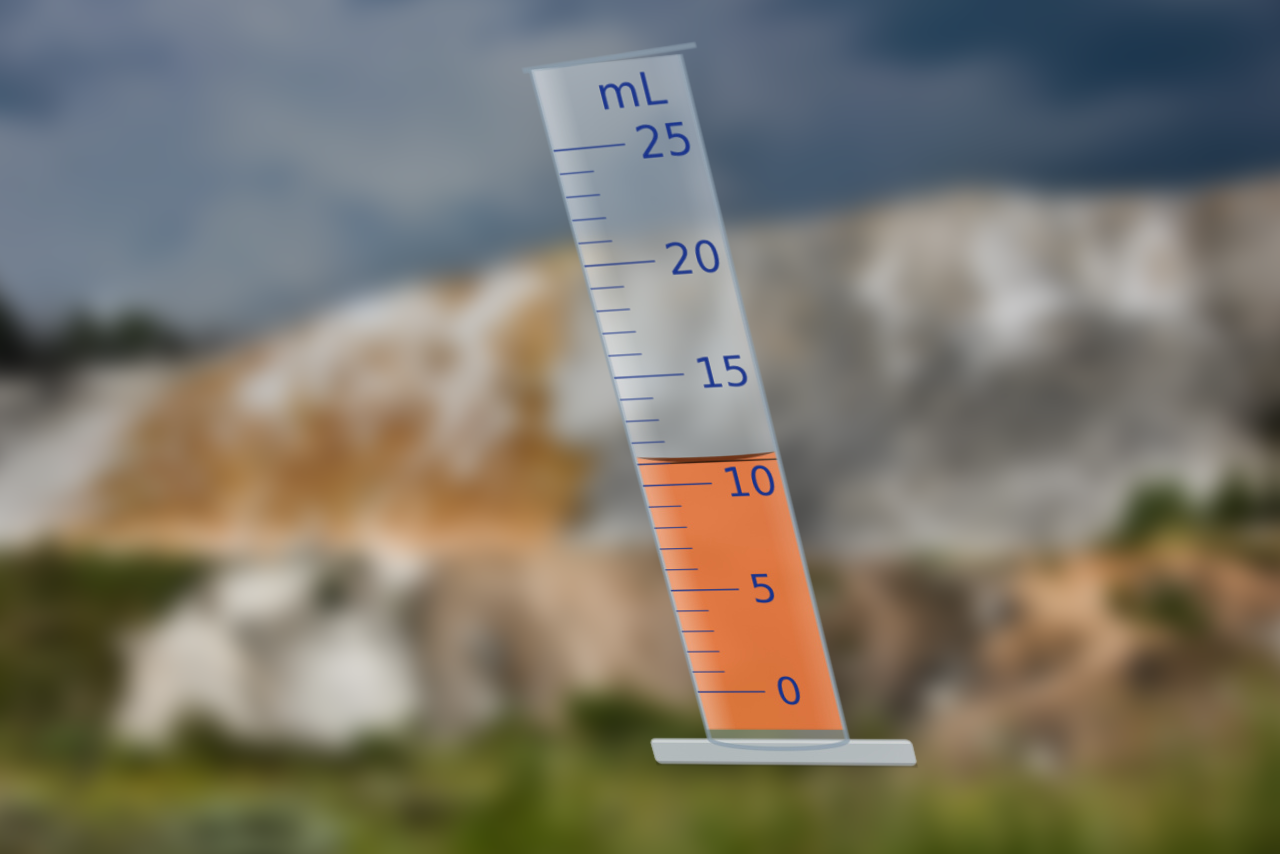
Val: 11 mL
